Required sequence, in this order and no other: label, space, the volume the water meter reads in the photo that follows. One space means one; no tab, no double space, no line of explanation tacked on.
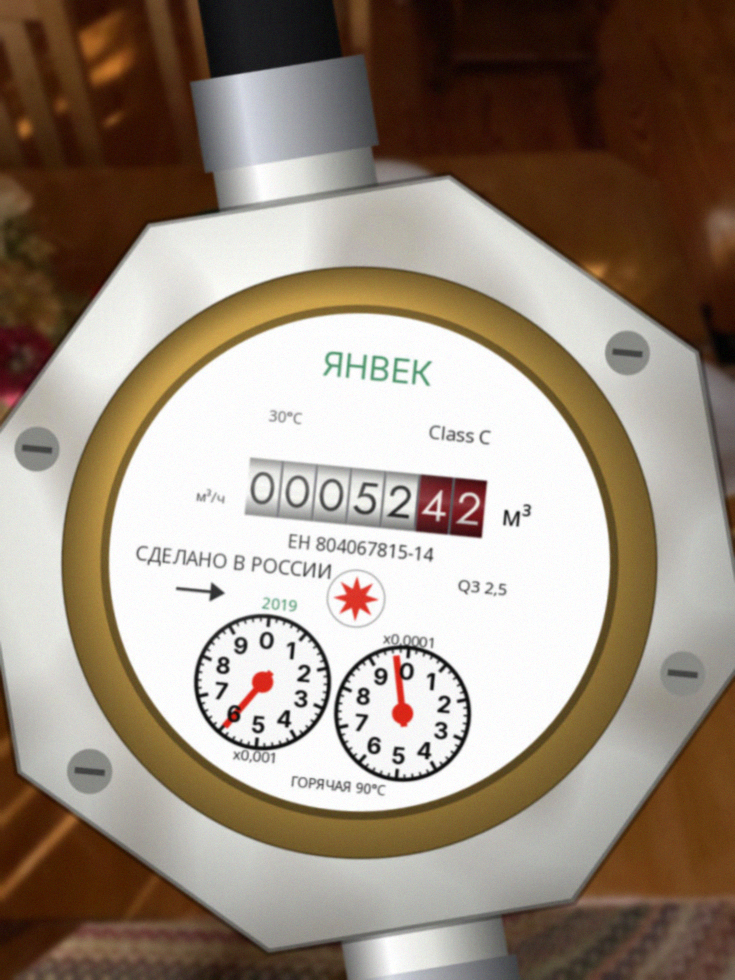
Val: 52.4259 m³
